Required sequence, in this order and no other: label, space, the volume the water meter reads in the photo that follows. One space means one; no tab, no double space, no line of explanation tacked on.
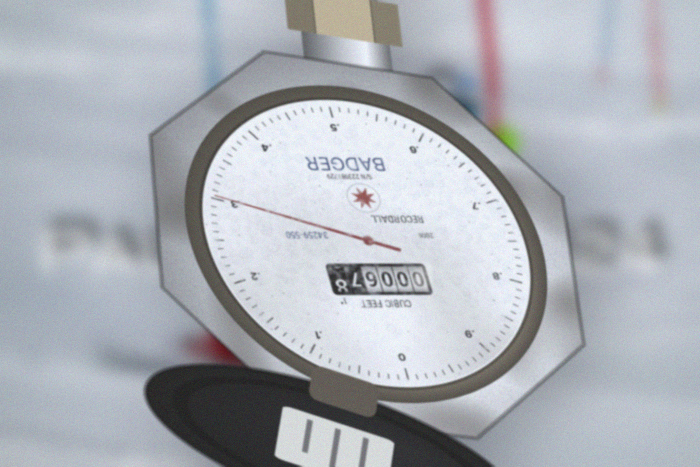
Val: 678.30 ft³
